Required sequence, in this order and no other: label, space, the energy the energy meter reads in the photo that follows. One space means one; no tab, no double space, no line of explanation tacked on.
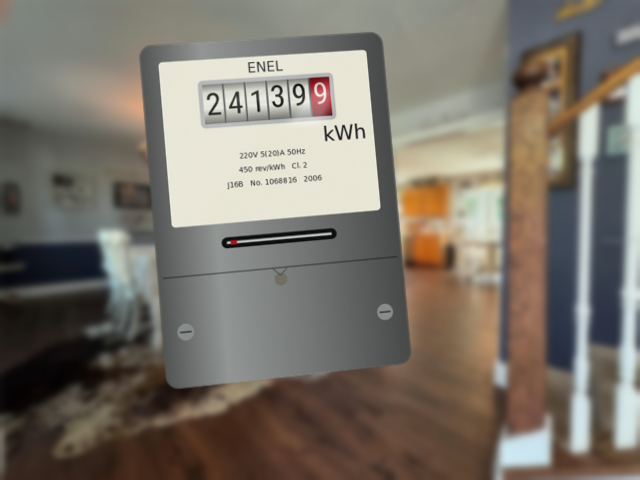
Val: 24139.9 kWh
